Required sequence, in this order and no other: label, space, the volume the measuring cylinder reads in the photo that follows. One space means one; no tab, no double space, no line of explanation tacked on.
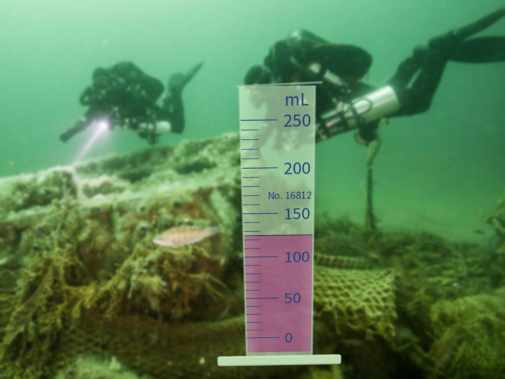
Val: 125 mL
